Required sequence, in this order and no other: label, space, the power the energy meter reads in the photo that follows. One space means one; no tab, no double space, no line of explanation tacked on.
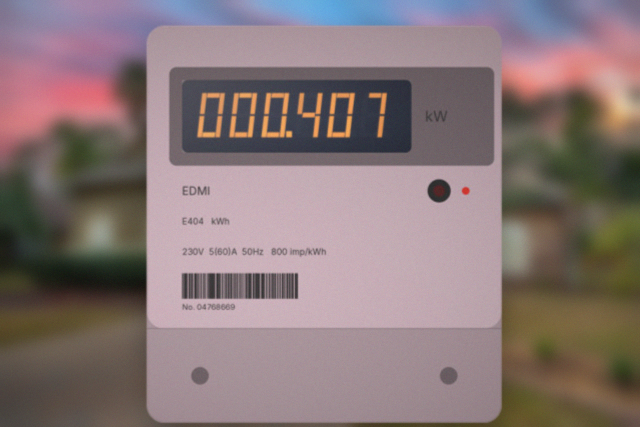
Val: 0.407 kW
